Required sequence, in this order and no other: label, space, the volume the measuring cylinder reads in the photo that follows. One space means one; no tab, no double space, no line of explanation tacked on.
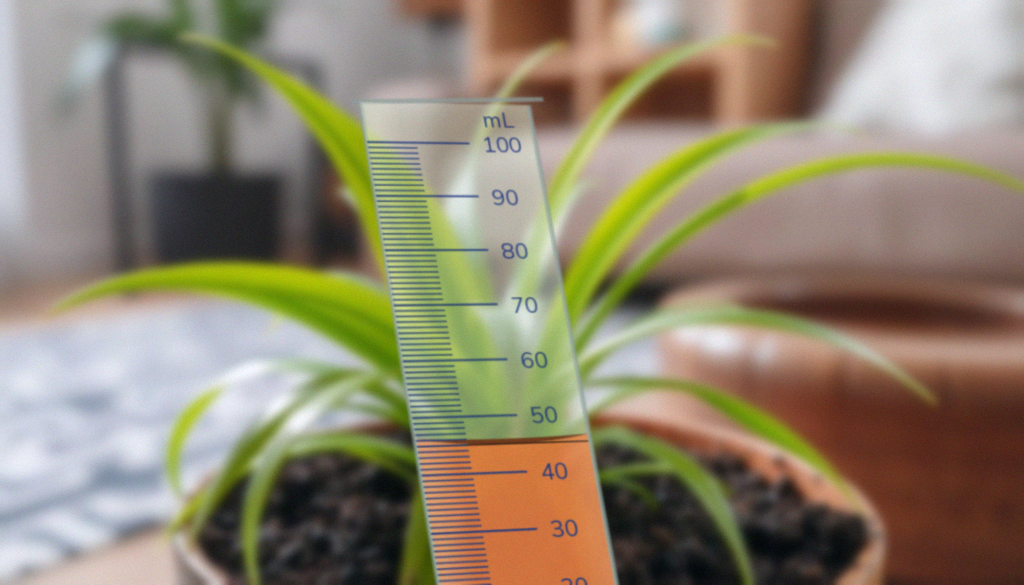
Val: 45 mL
